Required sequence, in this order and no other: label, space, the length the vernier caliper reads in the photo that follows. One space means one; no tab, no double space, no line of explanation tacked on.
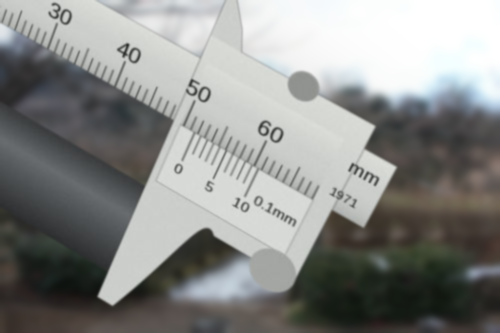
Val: 51.6 mm
